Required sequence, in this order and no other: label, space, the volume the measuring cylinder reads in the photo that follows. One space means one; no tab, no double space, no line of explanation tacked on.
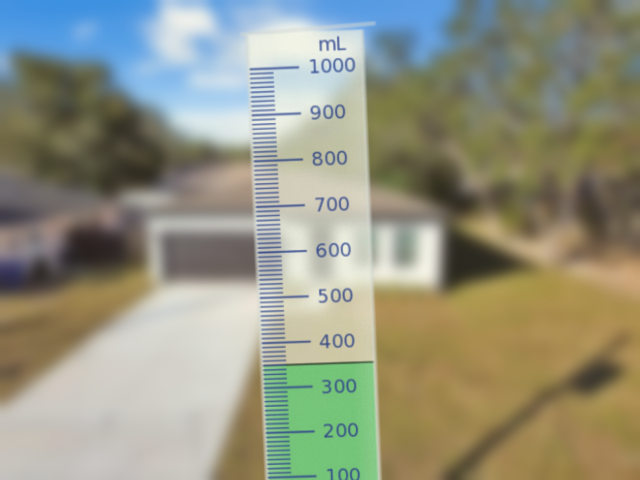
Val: 350 mL
